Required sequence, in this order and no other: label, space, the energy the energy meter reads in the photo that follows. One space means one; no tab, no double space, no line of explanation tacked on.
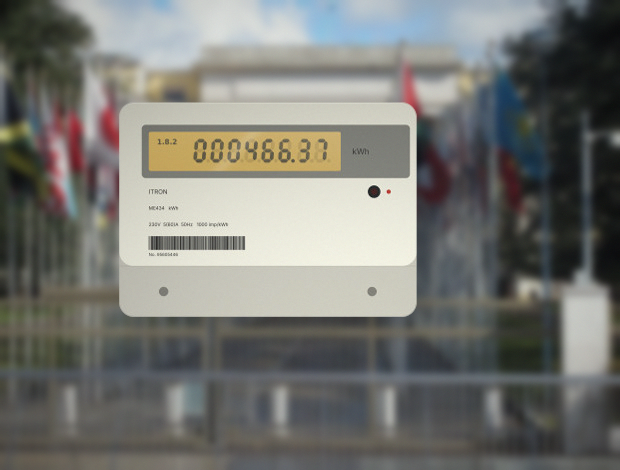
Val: 466.37 kWh
